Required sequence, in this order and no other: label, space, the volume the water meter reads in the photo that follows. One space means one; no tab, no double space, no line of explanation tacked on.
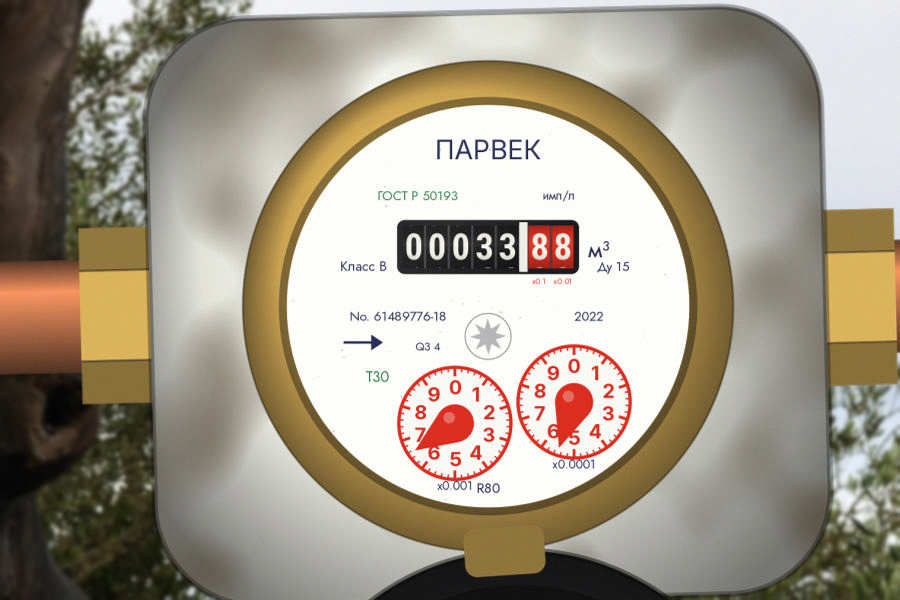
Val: 33.8865 m³
